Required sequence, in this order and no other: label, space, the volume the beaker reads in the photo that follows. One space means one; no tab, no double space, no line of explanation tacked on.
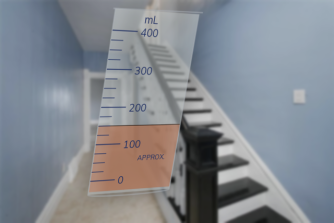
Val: 150 mL
